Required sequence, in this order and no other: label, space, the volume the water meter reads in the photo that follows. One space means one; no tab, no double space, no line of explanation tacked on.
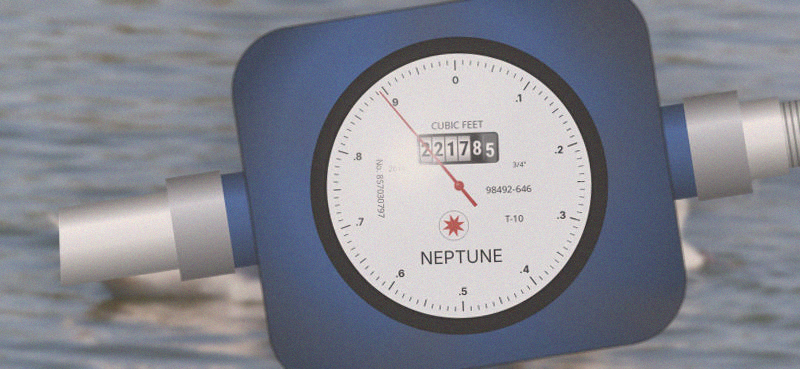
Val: 221784.89 ft³
